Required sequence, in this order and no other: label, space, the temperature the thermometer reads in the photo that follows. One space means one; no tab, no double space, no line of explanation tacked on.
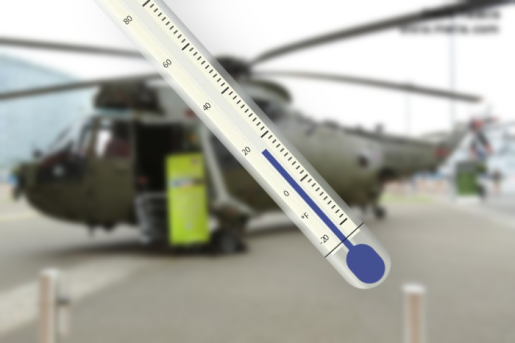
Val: 16 °F
